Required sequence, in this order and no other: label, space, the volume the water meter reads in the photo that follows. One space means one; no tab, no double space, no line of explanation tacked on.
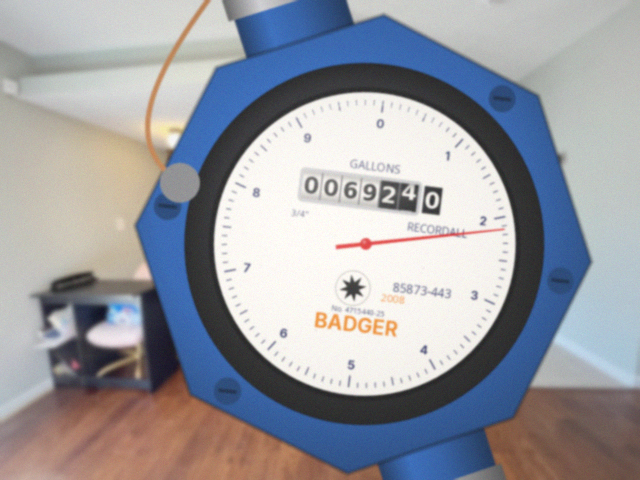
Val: 69242.1 gal
